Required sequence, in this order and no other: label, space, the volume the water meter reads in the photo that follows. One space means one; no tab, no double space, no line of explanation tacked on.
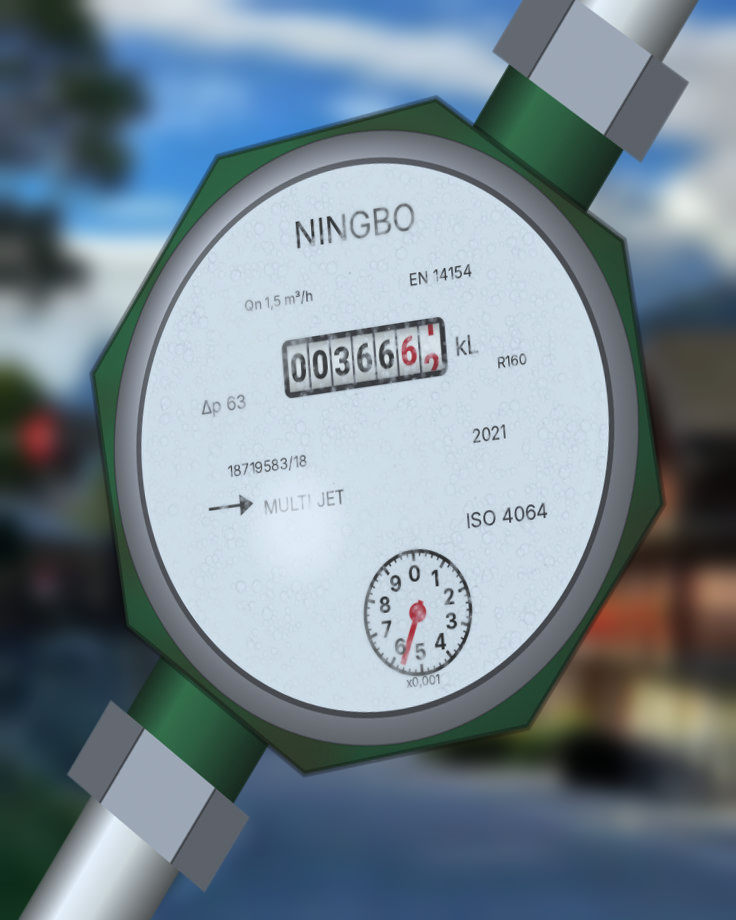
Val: 366.615 kL
